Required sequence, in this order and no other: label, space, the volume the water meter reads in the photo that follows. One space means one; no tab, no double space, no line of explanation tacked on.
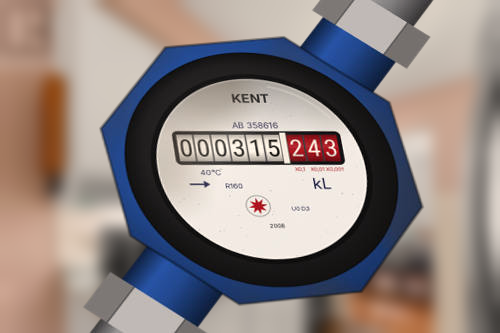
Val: 315.243 kL
